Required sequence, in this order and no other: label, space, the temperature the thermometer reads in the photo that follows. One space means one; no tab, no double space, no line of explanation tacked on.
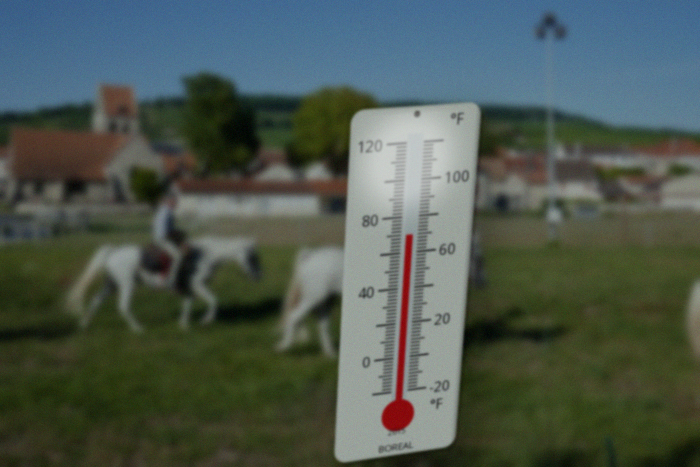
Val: 70 °F
